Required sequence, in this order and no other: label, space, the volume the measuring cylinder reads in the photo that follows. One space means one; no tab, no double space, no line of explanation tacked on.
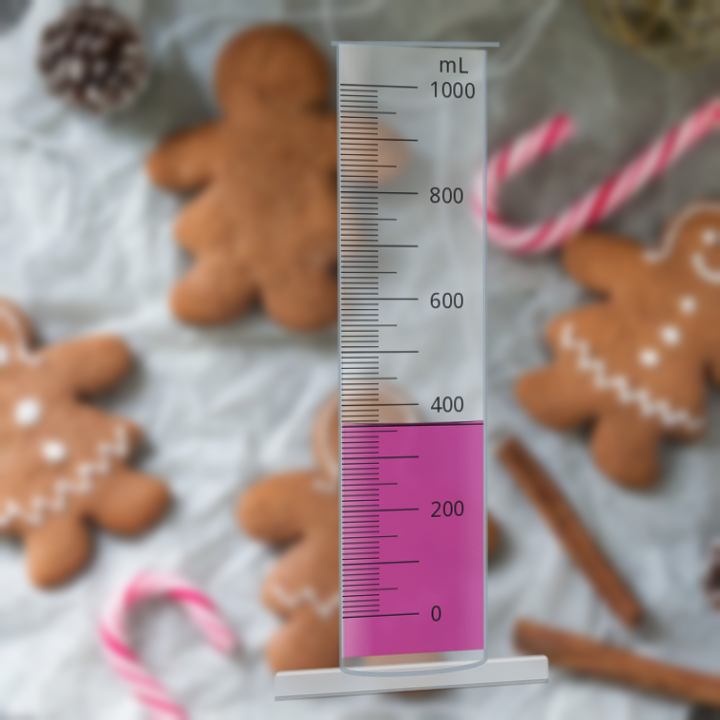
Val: 360 mL
